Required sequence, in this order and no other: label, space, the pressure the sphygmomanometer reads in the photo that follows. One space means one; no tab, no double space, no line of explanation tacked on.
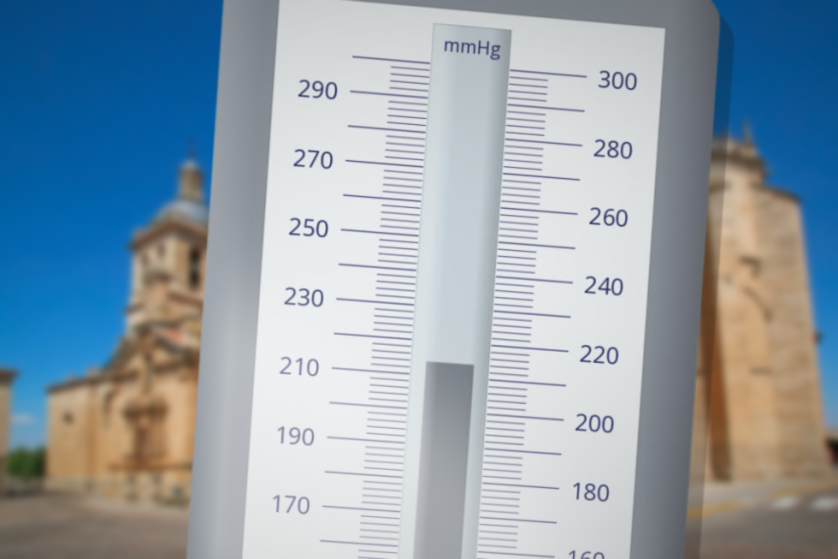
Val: 214 mmHg
